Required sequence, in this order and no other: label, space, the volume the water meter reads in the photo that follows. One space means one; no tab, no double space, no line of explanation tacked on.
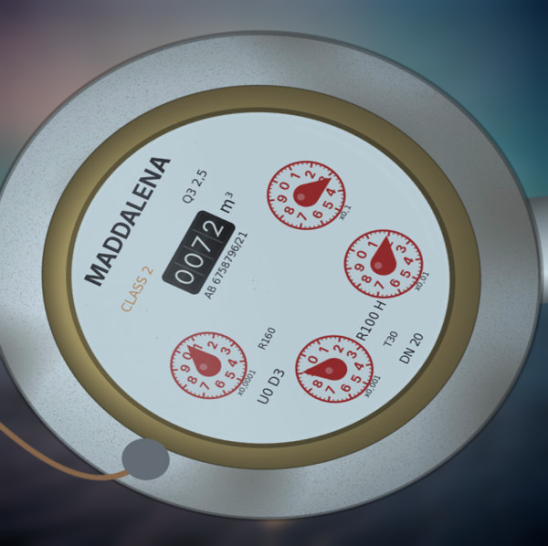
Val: 72.3190 m³
